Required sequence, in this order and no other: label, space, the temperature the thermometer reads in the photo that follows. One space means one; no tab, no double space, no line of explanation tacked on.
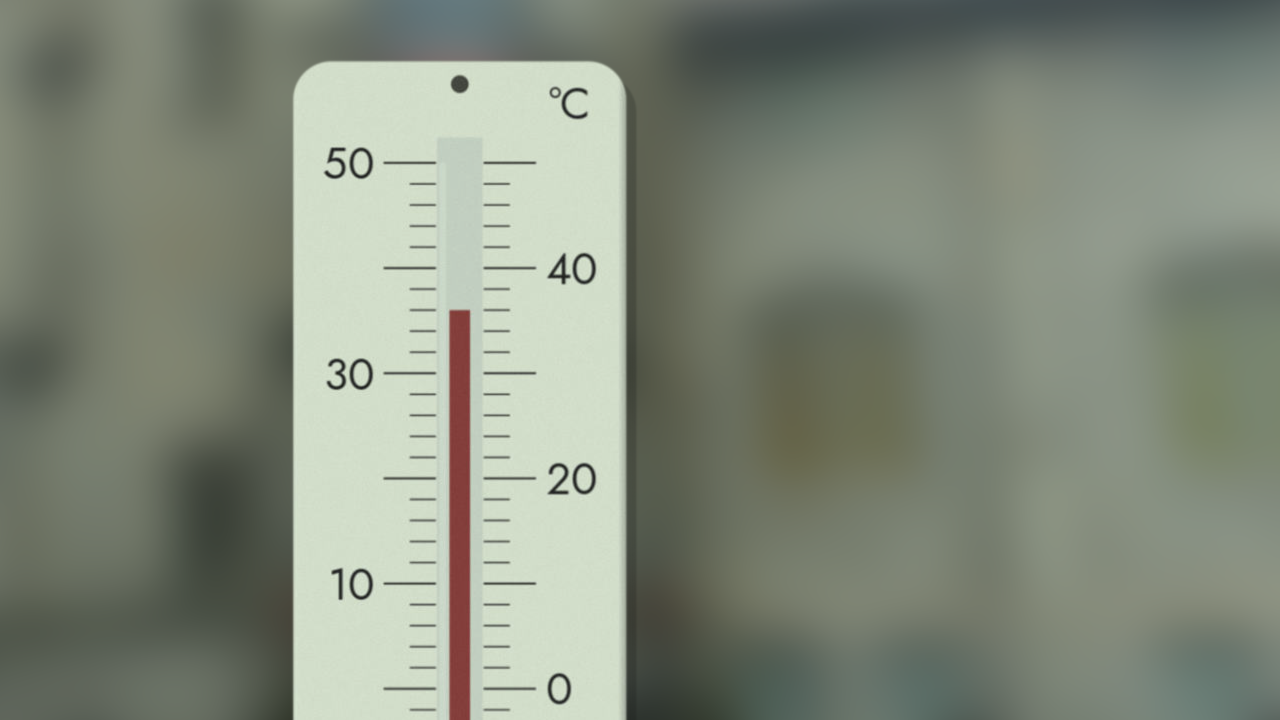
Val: 36 °C
